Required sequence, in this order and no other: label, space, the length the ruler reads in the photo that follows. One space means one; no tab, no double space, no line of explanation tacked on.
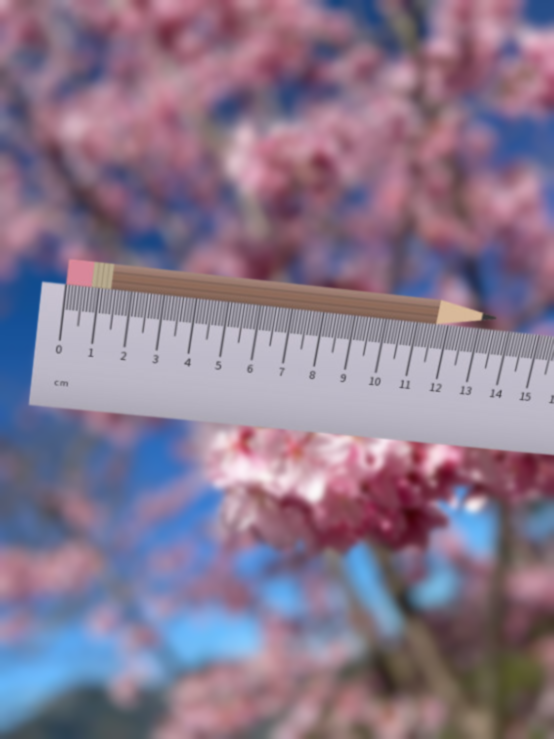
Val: 13.5 cm
